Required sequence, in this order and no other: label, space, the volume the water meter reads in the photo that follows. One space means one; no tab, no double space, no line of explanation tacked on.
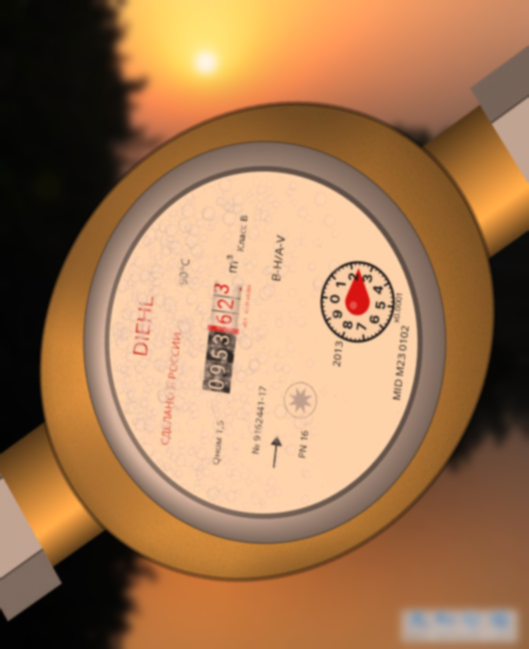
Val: 953.6232 m³
